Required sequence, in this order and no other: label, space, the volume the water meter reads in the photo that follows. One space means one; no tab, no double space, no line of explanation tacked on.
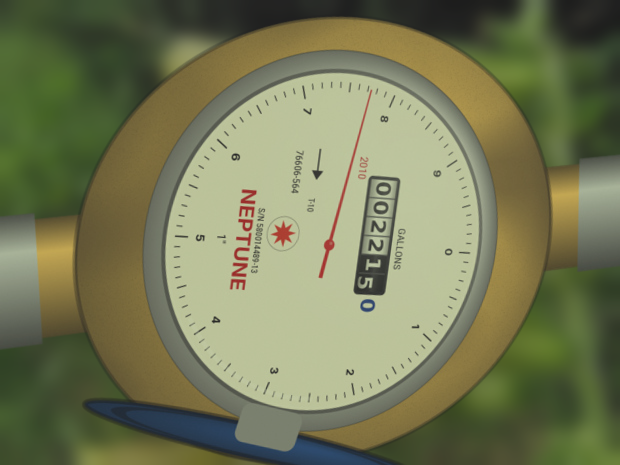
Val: 22147.7 gal
